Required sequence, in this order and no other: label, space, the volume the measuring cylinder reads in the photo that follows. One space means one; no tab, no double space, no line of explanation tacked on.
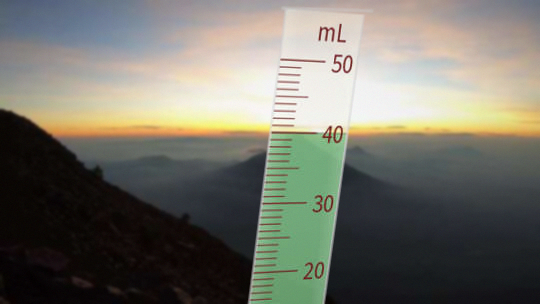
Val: 40 mL
